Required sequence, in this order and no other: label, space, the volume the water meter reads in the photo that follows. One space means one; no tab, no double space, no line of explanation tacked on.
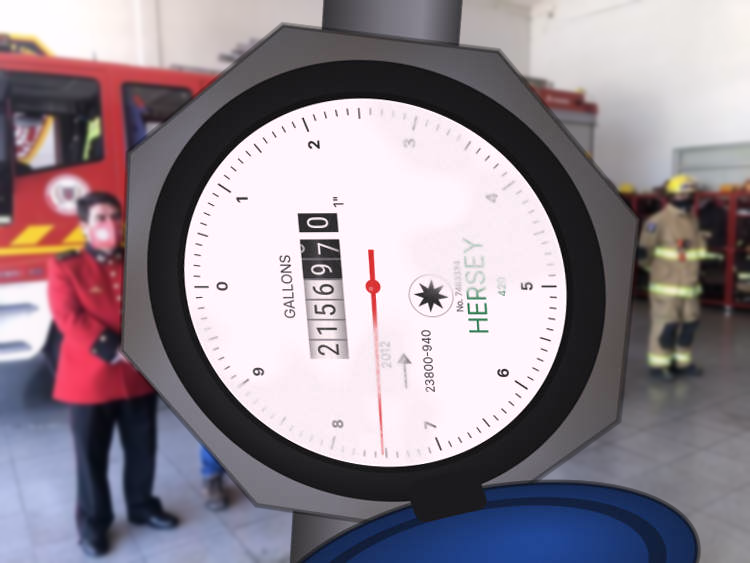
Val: 2156967.5 gal
